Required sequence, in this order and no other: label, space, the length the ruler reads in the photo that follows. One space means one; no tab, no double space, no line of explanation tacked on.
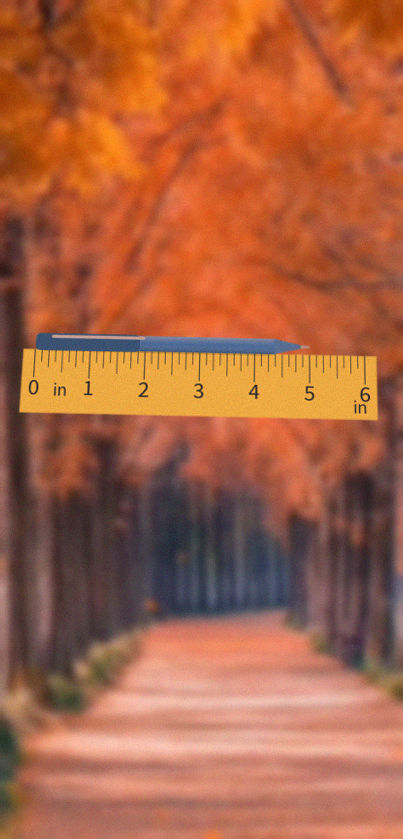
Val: 5 in
